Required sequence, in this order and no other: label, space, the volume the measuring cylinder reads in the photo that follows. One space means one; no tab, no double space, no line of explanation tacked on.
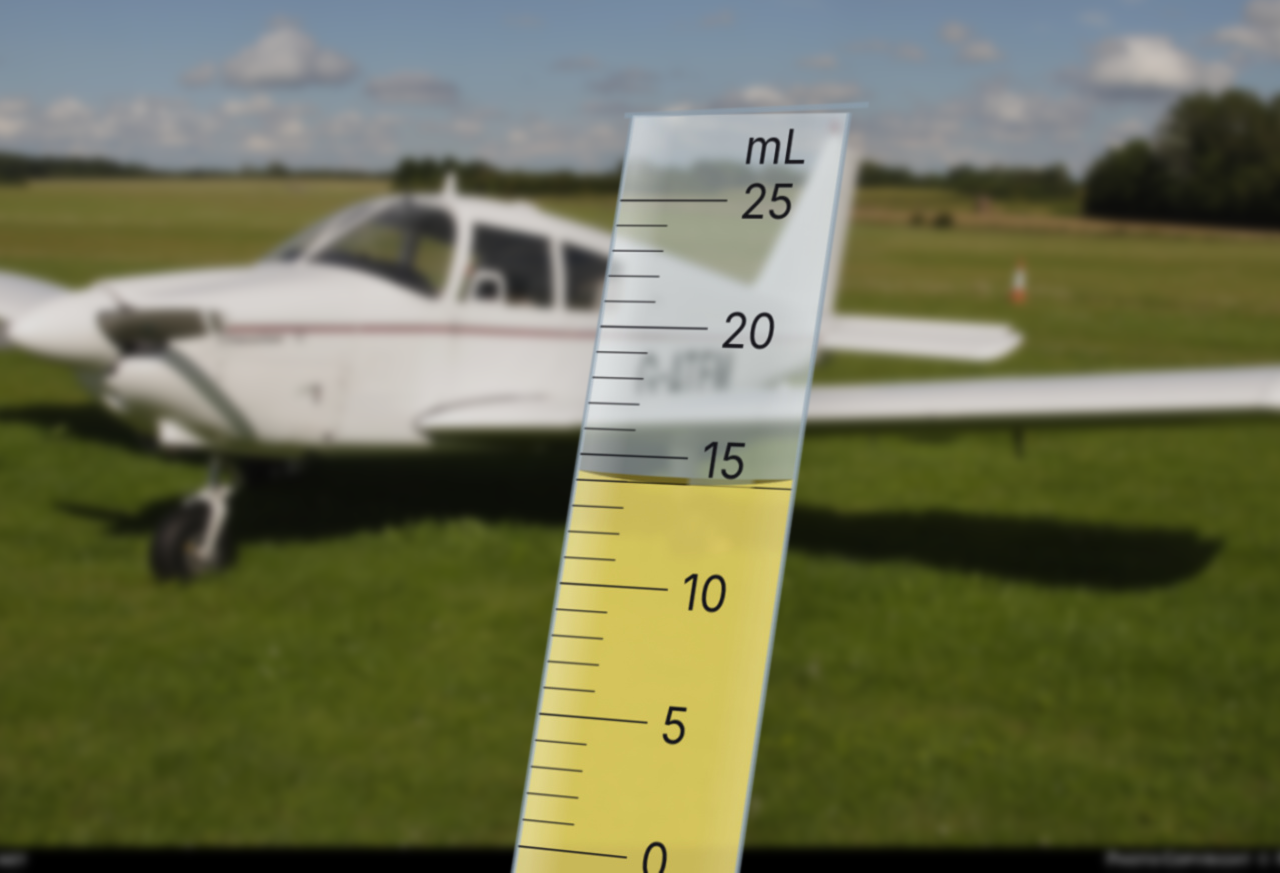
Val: 14 mL
